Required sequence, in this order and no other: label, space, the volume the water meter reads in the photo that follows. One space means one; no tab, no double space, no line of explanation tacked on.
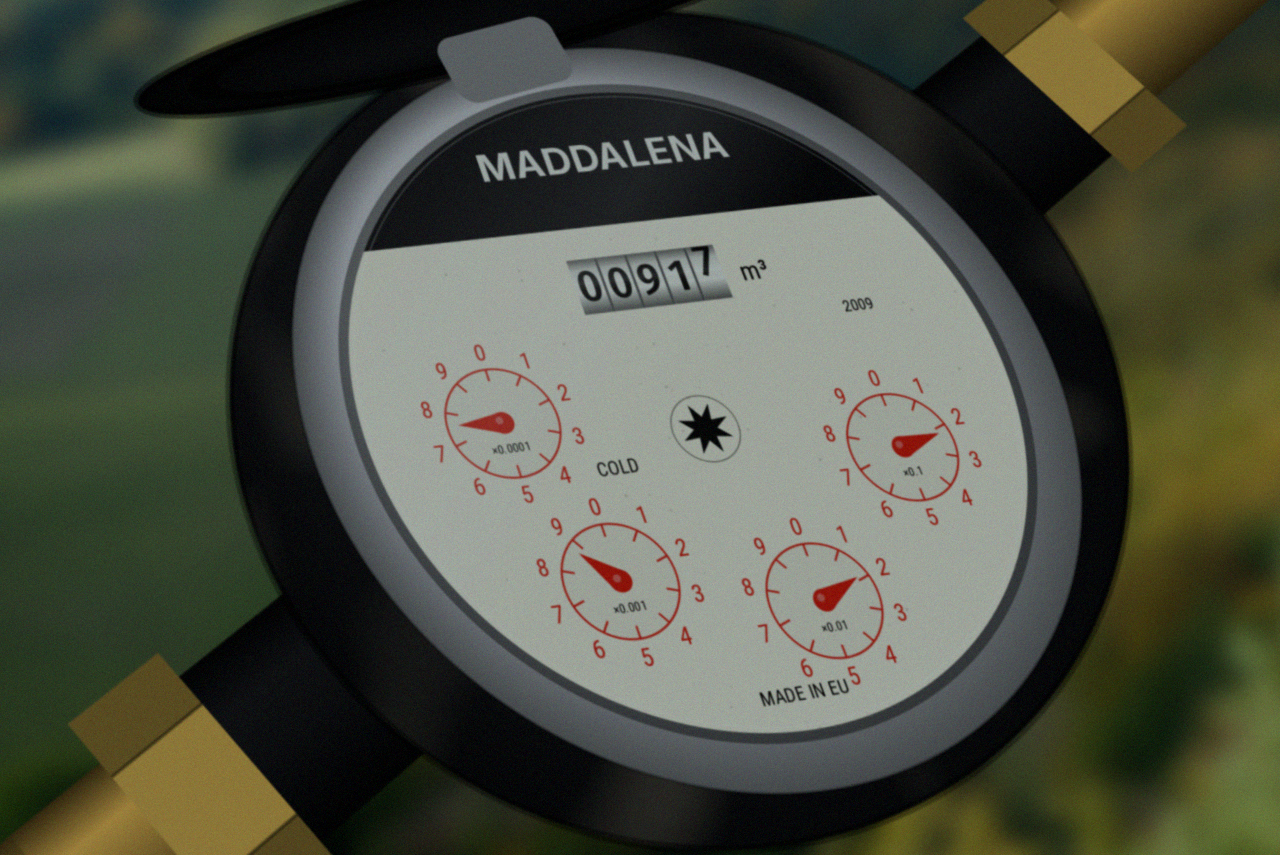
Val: 917.2187 m³
